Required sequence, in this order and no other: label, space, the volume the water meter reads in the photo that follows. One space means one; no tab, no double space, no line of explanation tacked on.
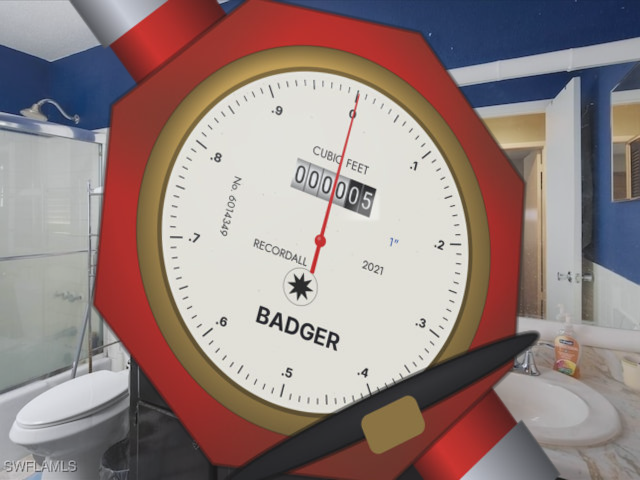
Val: 5.00 ft³
